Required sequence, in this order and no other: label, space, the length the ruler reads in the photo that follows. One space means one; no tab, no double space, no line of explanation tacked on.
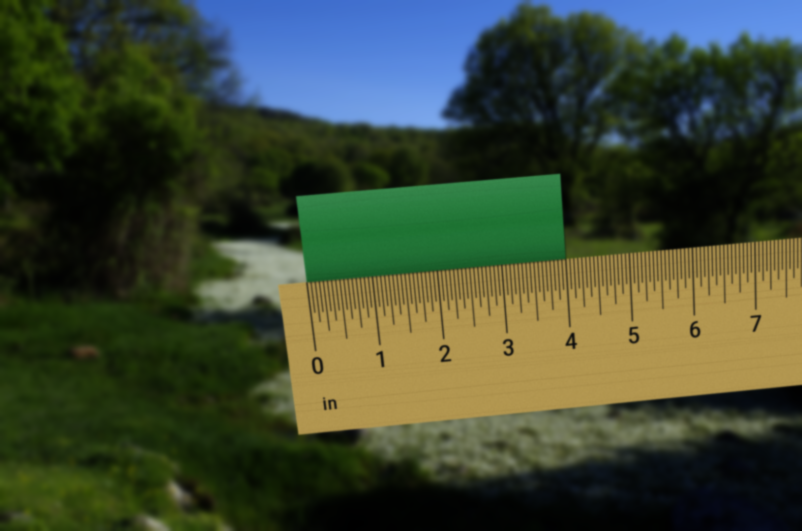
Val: 4 in
